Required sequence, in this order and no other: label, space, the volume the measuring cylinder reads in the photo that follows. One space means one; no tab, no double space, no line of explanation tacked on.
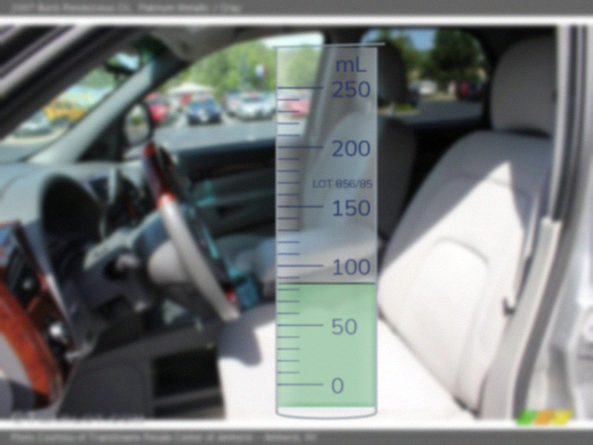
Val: 85 mL
